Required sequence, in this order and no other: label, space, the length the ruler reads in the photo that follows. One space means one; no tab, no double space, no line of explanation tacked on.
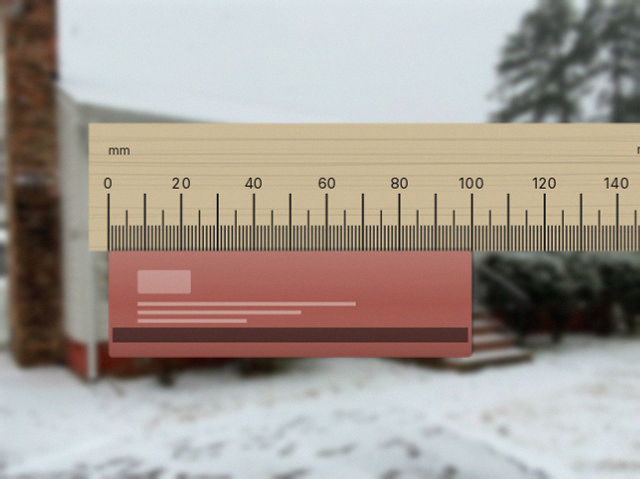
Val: 100 mm
